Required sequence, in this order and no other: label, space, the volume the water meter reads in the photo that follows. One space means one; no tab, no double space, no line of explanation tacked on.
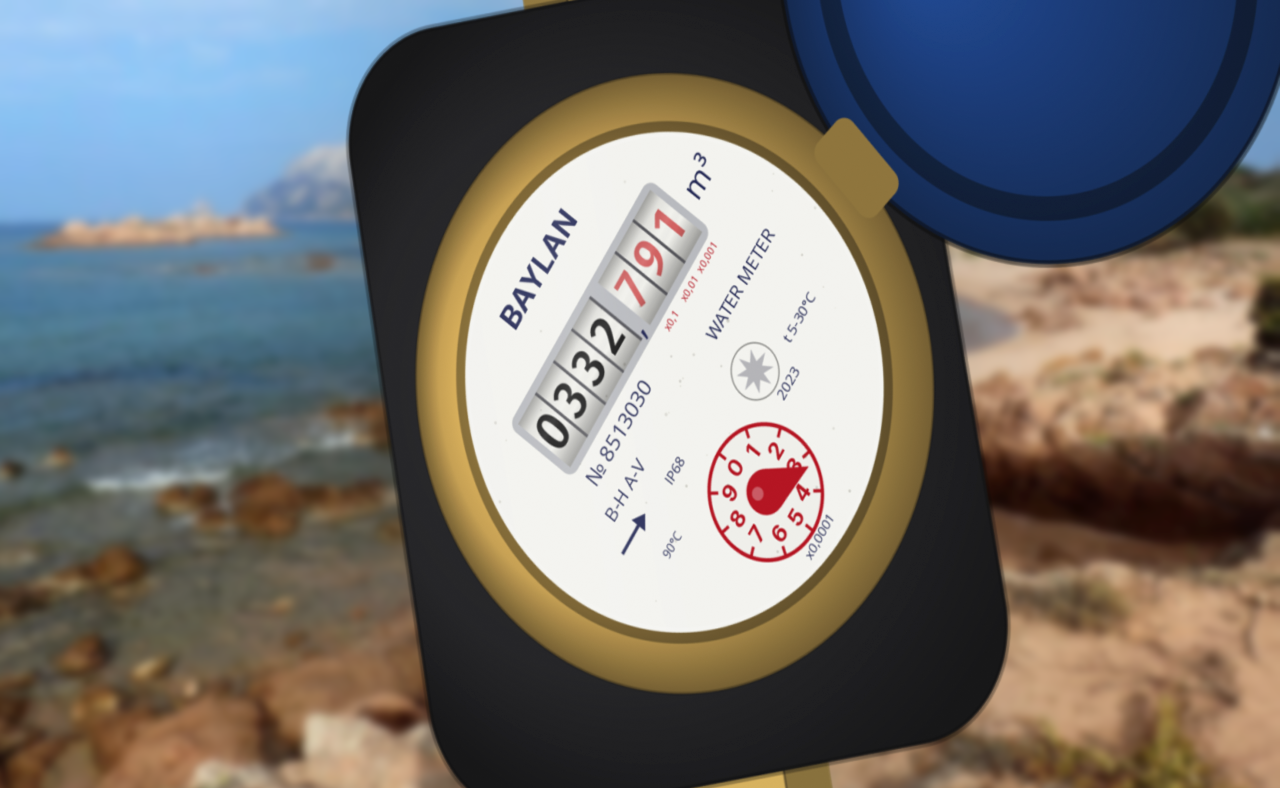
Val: 332.7913 m³
